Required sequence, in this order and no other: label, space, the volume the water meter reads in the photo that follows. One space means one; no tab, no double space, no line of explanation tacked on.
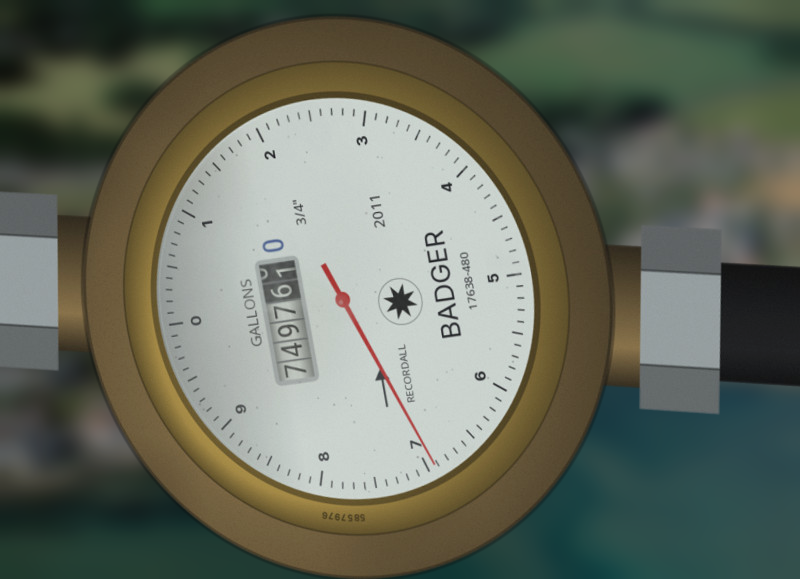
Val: 7497606.9 gal
